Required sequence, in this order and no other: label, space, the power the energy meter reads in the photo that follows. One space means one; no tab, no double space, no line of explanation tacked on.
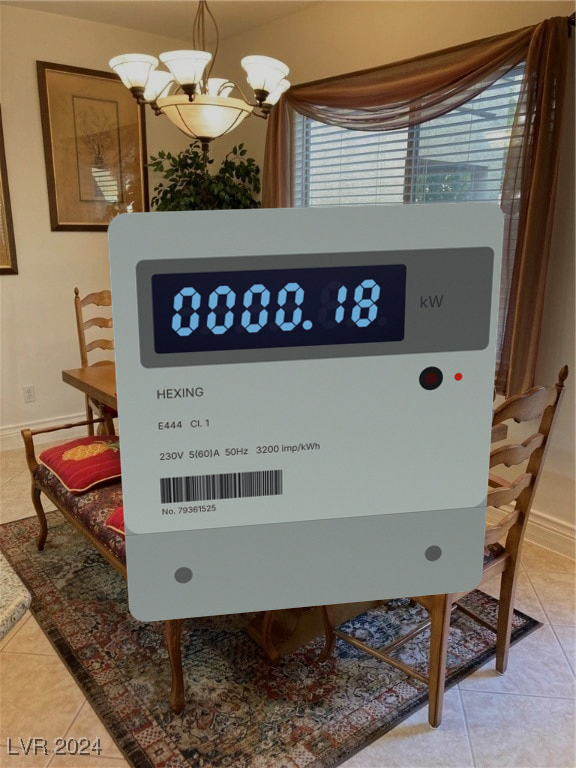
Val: 0.18 kW
